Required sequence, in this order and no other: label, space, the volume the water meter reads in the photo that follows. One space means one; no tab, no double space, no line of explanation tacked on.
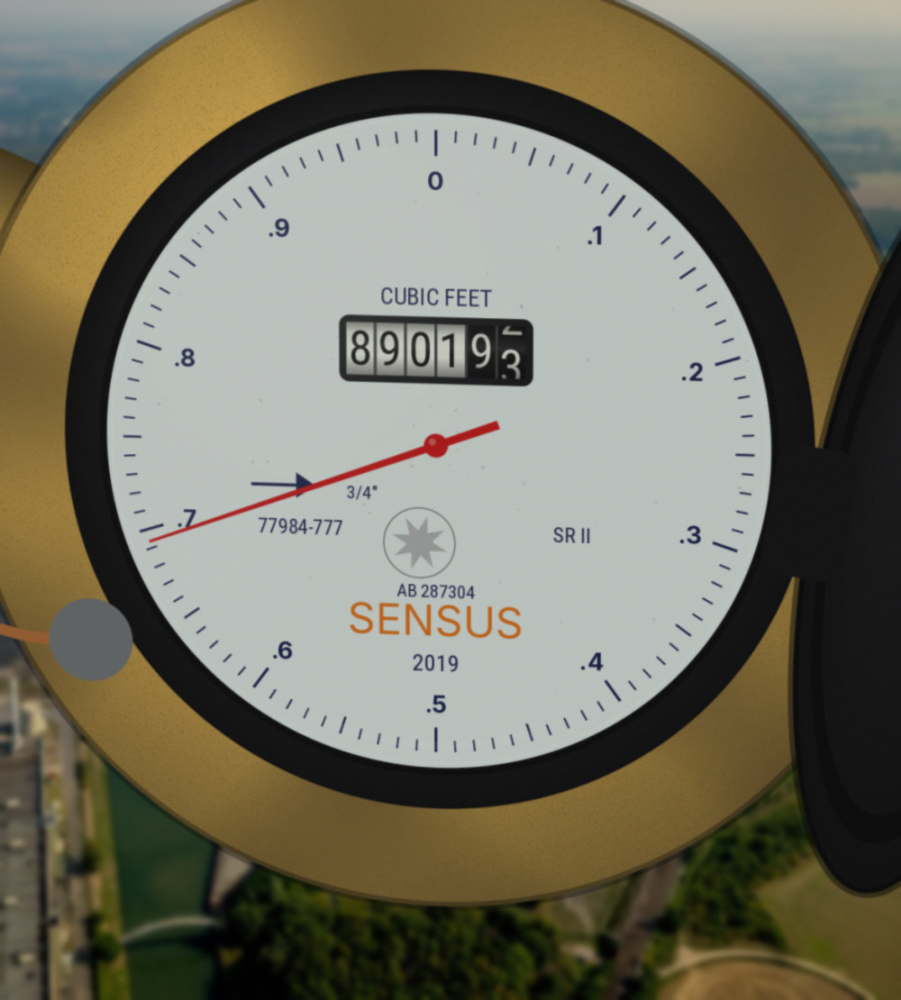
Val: 890192.69 ft³
